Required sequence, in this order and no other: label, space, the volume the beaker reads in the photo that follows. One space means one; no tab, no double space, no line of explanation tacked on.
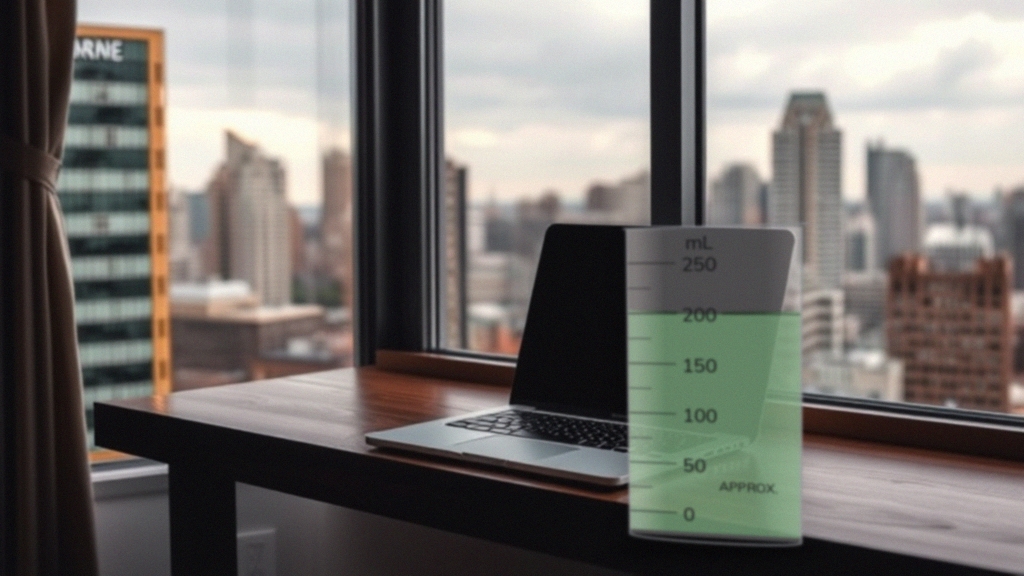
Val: 200 mL
